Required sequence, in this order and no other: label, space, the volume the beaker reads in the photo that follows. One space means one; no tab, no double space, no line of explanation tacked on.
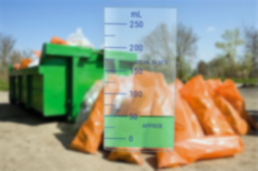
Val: 50 mL
